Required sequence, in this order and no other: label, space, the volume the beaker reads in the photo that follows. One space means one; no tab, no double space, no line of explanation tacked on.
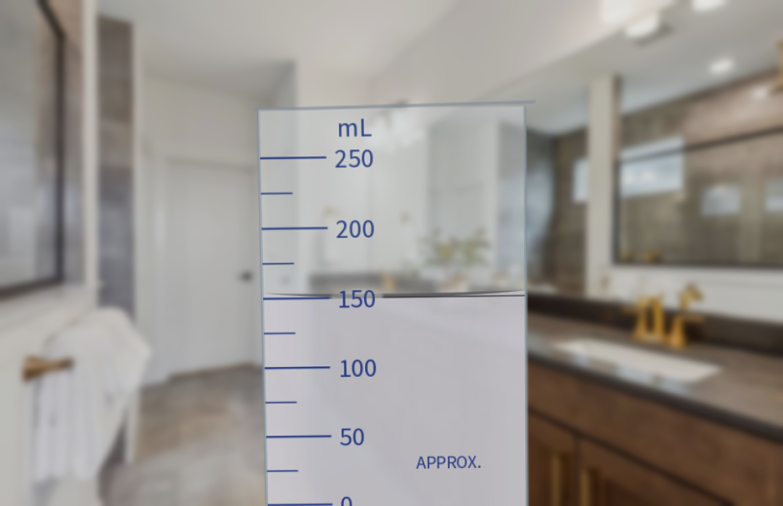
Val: 150 mL
